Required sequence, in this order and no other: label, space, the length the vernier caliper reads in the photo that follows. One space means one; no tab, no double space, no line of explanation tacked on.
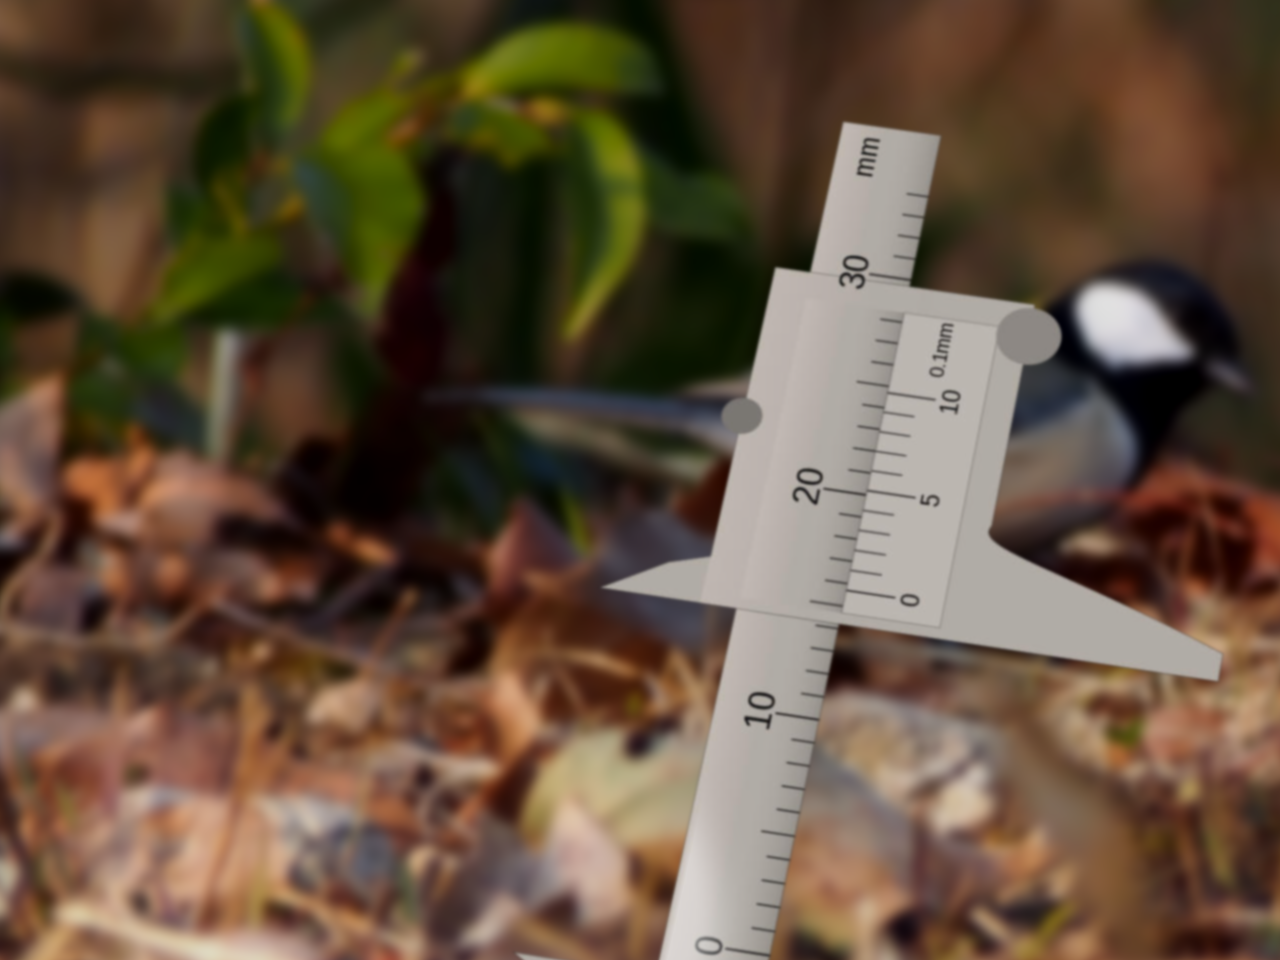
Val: 15.7 mm
